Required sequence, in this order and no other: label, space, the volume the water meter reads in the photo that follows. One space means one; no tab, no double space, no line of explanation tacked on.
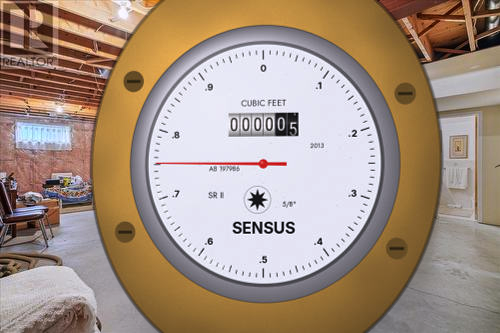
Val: 4.75 ft³
